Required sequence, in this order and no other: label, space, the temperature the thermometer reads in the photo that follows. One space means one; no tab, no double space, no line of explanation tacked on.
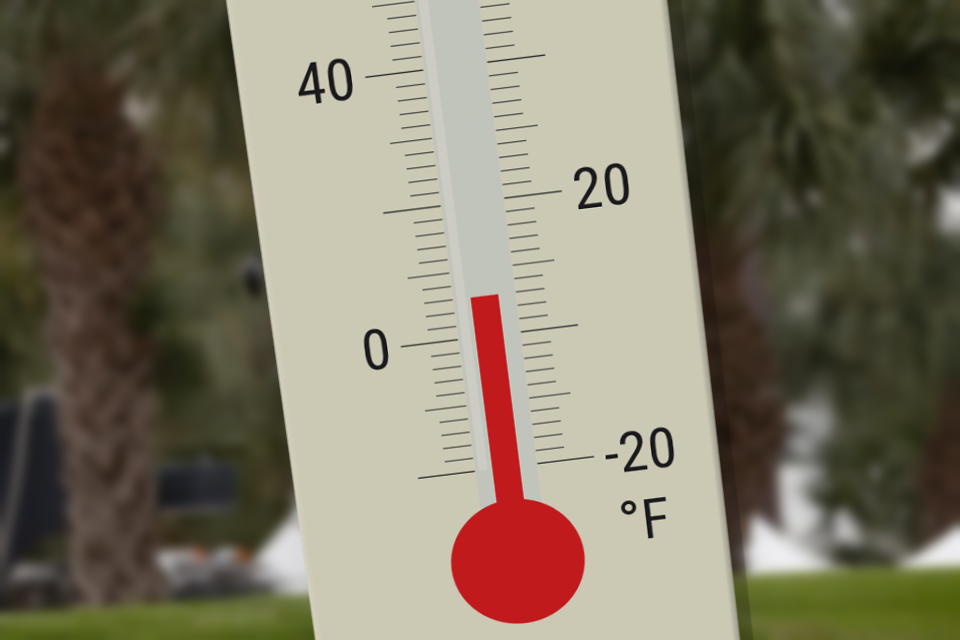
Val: 6 °F
